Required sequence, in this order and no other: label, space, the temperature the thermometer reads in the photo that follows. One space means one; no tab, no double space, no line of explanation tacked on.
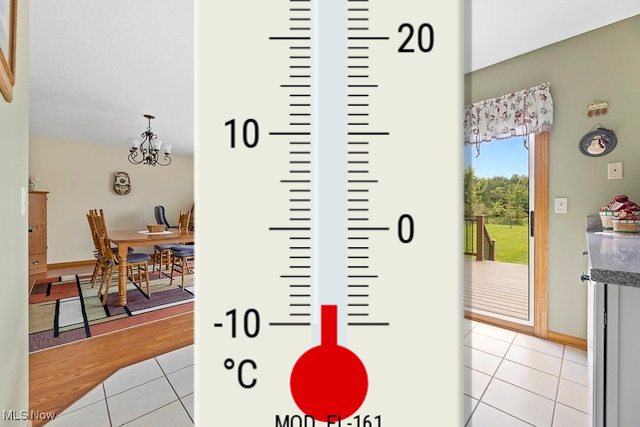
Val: -8 °C
